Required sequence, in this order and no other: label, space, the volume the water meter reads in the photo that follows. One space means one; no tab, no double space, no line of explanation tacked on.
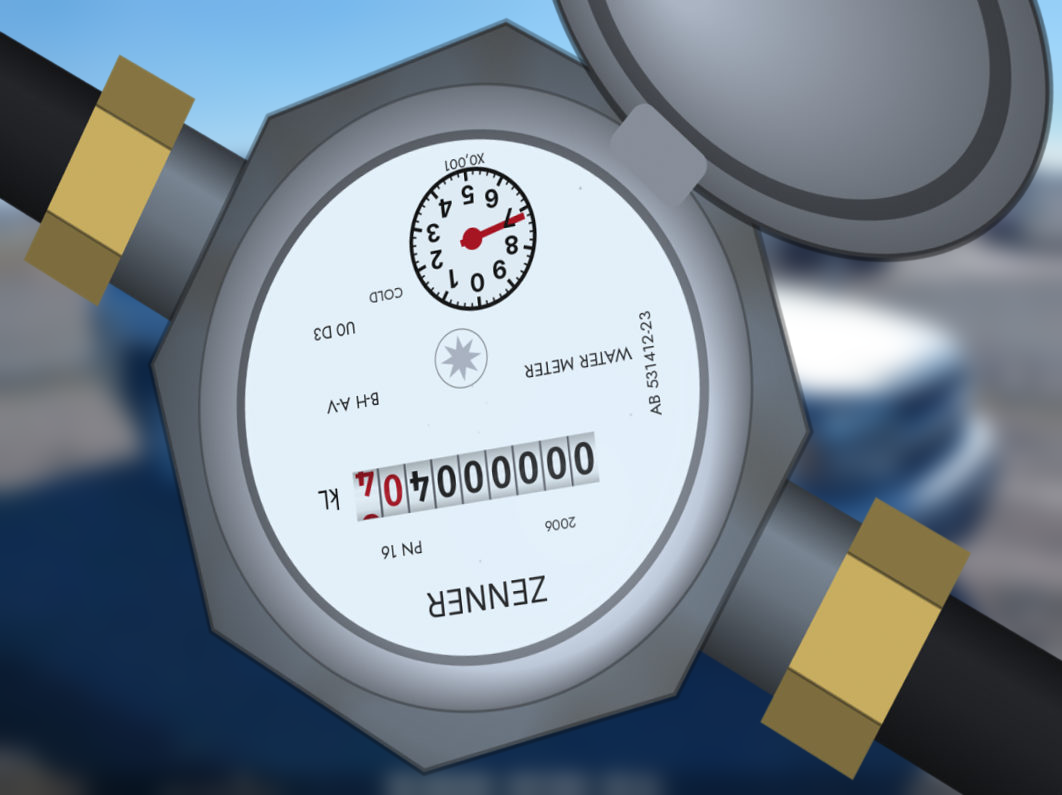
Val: 4.037 kL
